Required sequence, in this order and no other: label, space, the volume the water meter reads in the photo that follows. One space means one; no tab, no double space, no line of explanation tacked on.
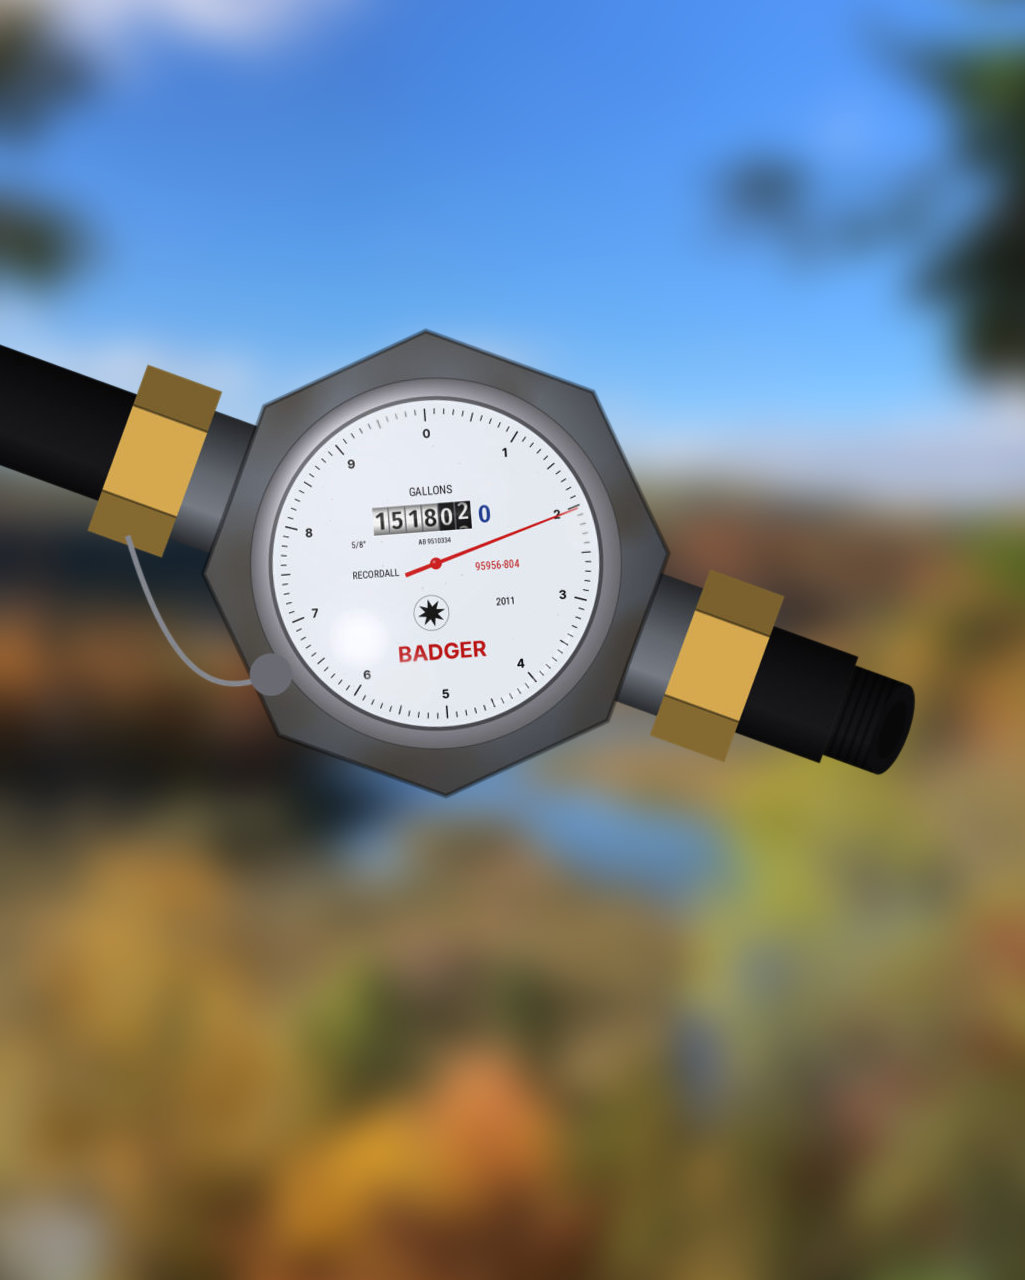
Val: 1518022.0 gal
